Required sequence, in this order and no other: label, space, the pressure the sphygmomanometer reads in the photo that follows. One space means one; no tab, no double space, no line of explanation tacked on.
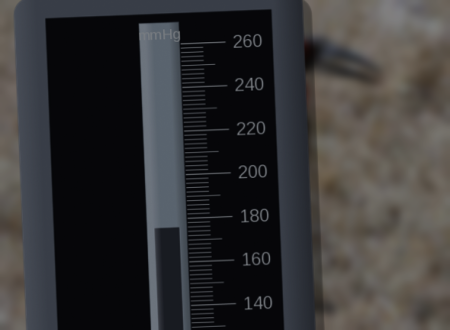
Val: 176 mmHg
